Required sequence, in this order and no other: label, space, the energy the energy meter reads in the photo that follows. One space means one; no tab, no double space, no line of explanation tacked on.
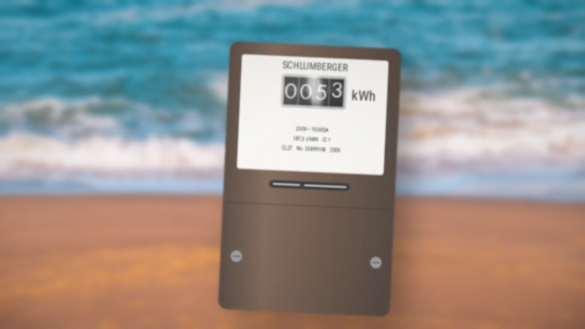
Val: 53 kWh
